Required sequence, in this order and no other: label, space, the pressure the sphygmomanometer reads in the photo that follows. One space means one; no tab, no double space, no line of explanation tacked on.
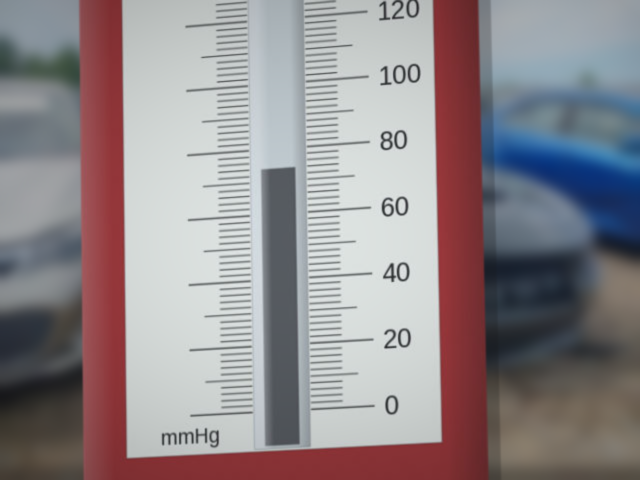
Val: 74 mmHg
